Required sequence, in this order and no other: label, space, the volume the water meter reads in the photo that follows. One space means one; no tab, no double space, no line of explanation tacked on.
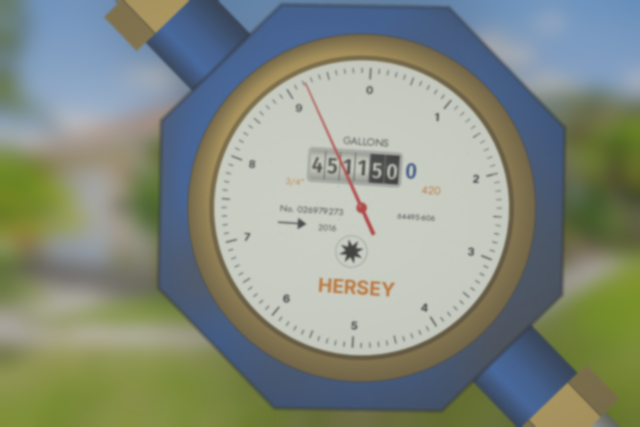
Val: 4511499.2 gal
